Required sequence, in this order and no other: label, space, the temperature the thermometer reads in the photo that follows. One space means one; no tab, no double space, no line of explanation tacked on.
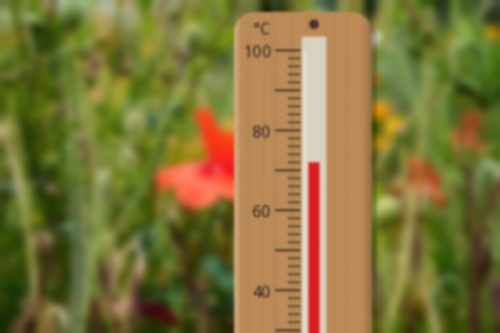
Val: 72 °C
